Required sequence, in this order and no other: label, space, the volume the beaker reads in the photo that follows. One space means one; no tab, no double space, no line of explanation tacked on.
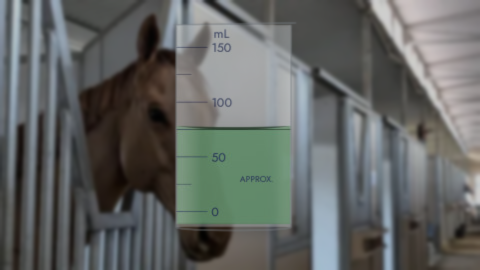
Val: 75 mL
